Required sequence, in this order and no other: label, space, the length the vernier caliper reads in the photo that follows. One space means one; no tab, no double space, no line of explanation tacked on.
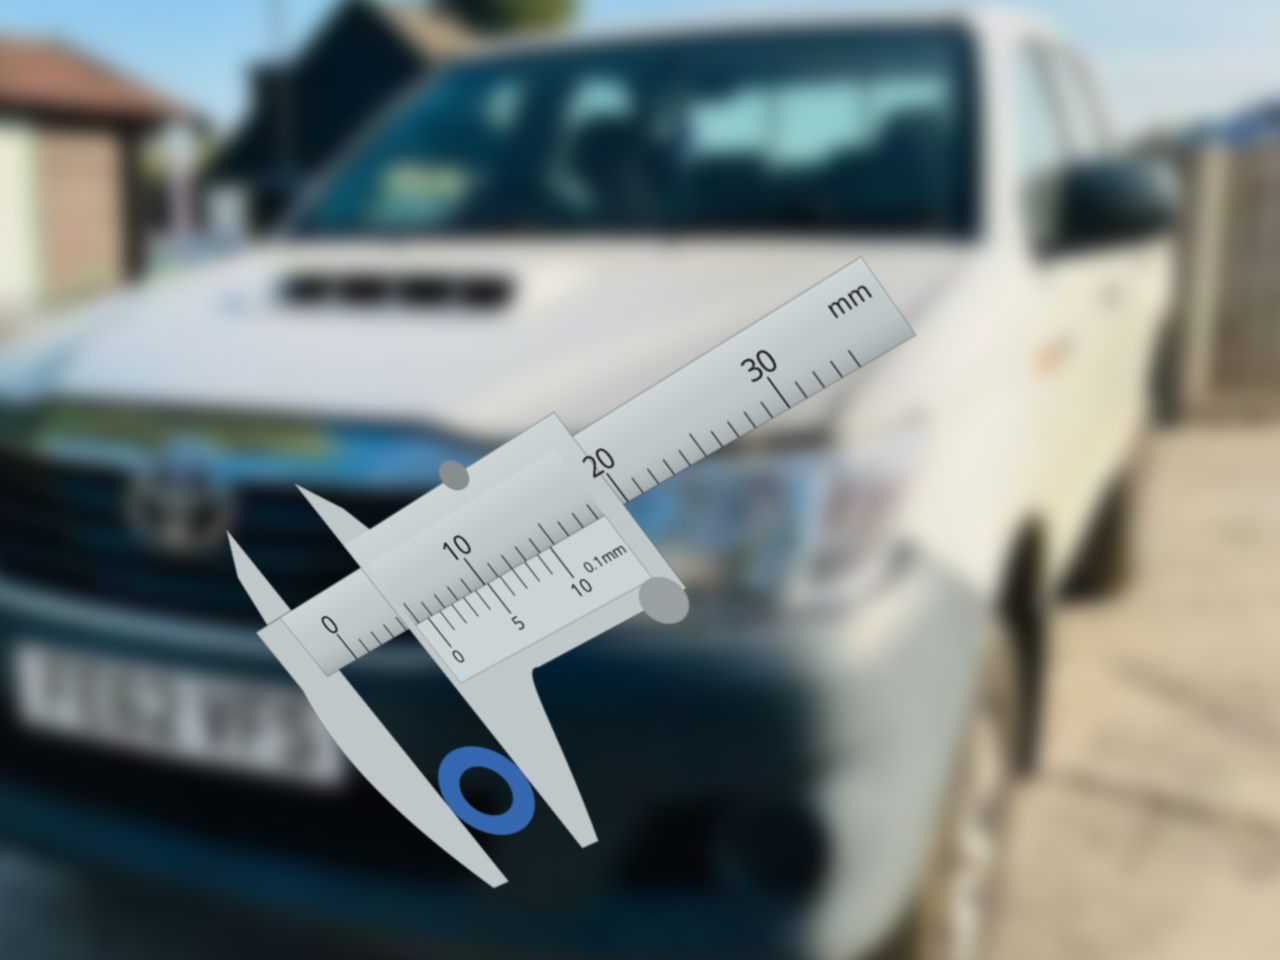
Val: 5.7 mm
